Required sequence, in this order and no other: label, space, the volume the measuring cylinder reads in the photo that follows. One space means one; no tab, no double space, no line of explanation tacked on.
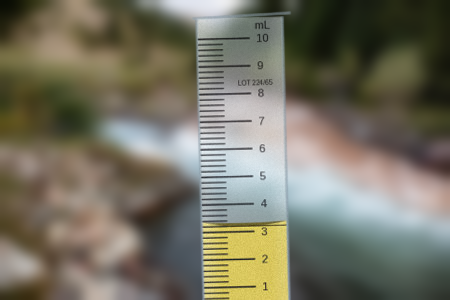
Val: 3.2 mL
